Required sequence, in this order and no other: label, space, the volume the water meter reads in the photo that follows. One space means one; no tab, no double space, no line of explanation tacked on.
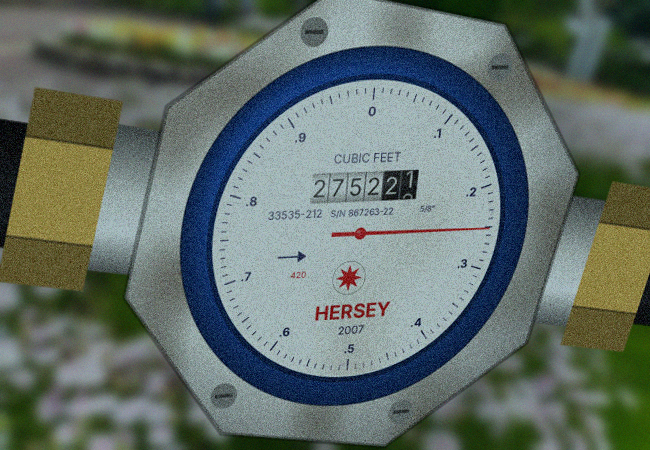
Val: 275221.25 ft³
